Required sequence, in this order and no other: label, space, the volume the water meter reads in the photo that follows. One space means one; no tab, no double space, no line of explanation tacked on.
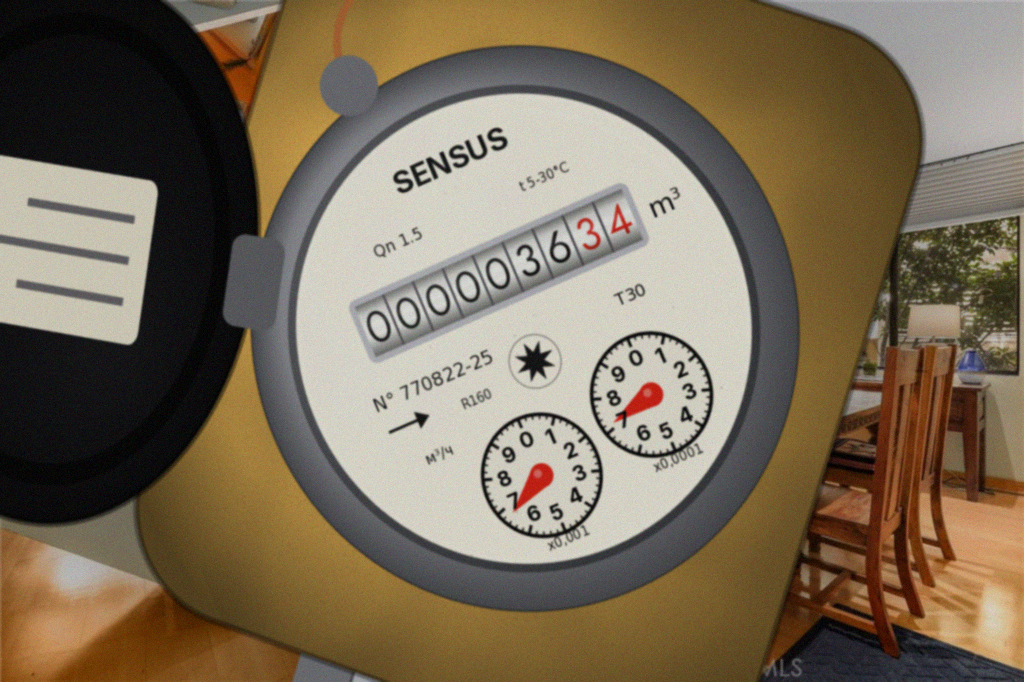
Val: 36.3467 m³
